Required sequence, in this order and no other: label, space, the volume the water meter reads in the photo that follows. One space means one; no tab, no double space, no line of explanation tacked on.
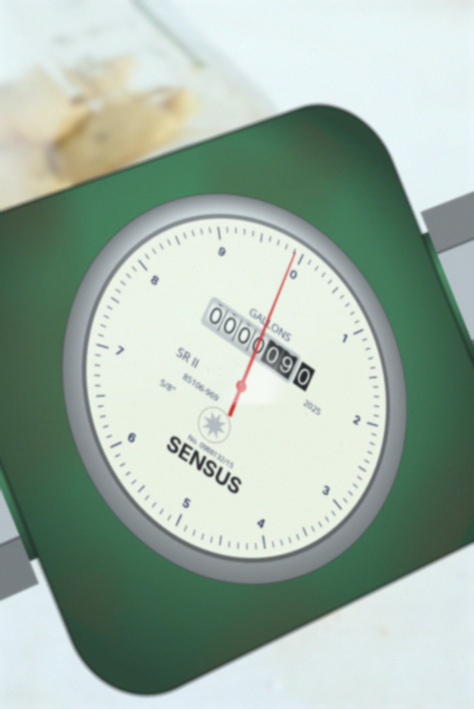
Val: 89.9 gal
